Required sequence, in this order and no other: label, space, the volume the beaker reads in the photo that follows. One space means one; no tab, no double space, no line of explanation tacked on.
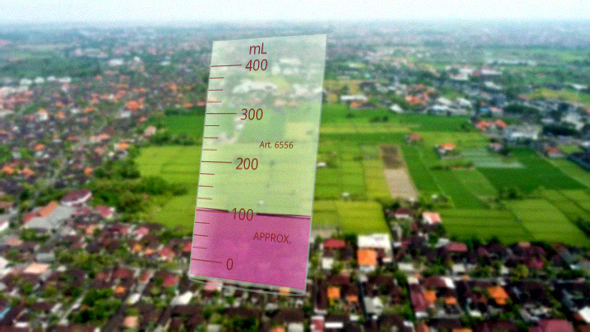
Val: 100 mL
